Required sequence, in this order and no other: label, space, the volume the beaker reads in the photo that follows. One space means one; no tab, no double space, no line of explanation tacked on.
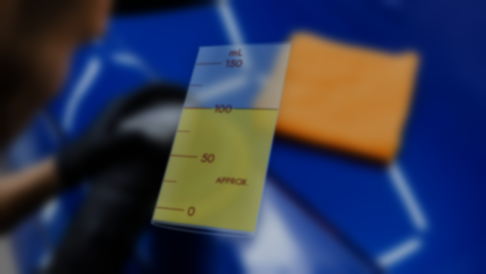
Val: 100 mL
